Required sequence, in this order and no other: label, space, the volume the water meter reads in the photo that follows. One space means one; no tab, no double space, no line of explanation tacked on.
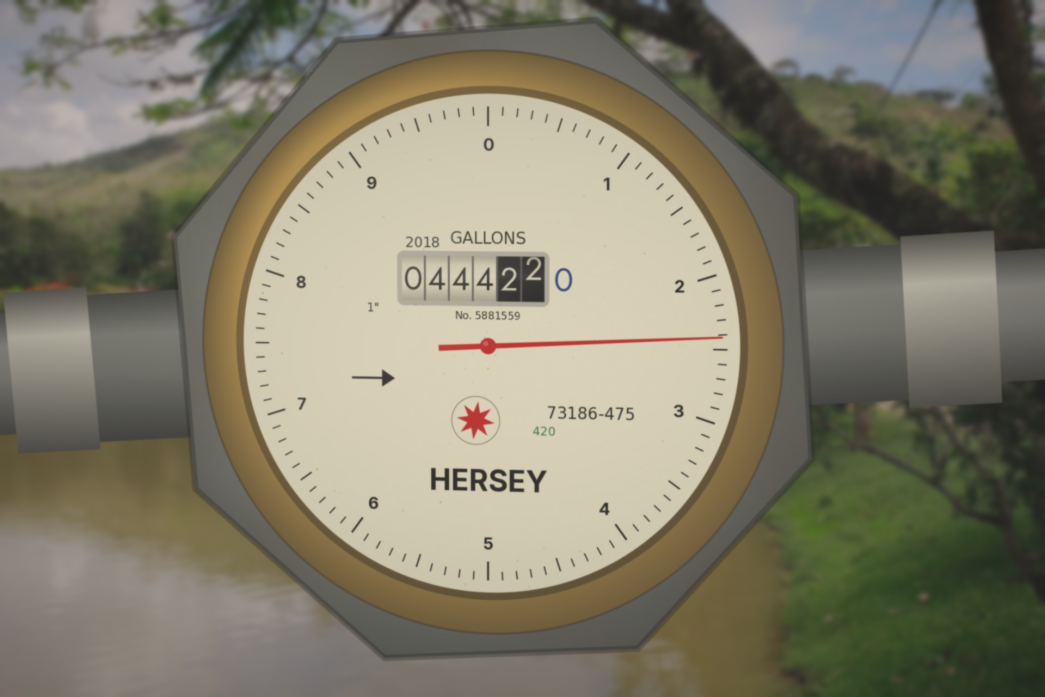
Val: 444222.4 gal
